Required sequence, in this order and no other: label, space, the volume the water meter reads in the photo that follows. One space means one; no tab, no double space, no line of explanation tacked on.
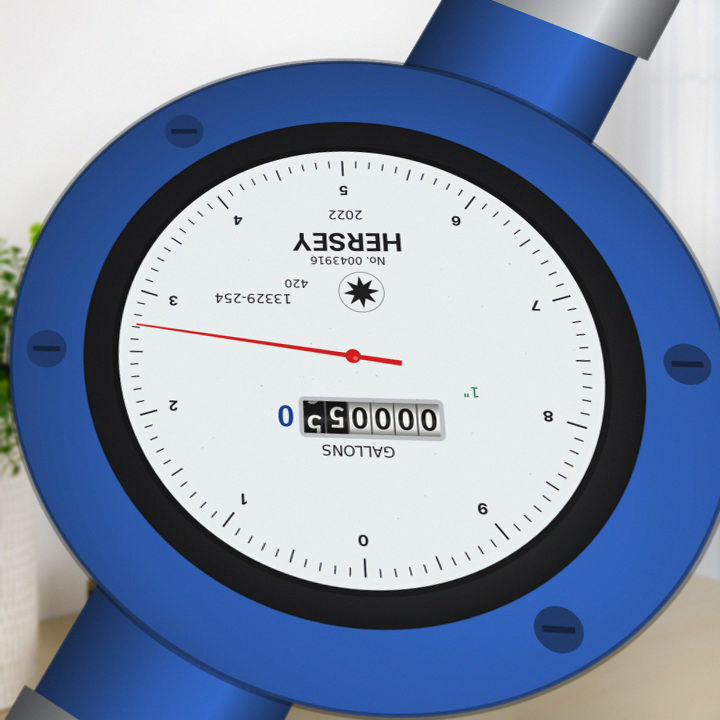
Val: 552.7 gal
